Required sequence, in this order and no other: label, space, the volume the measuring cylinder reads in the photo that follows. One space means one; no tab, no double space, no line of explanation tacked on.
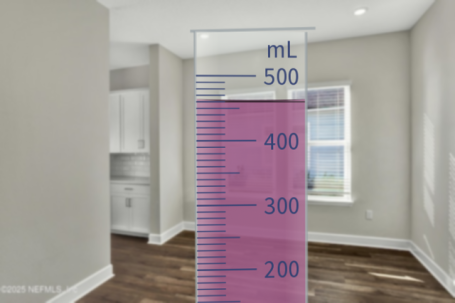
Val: 460 mL
